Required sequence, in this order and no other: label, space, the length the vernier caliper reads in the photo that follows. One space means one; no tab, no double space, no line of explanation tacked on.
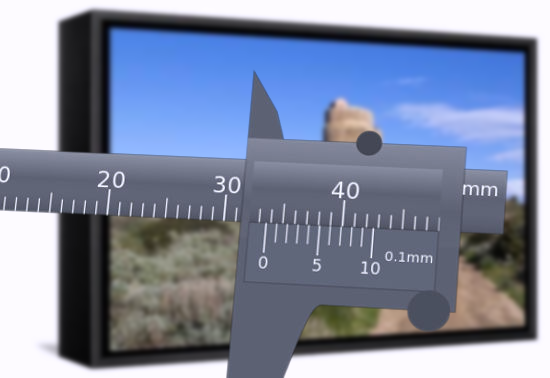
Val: 33.6 mm
